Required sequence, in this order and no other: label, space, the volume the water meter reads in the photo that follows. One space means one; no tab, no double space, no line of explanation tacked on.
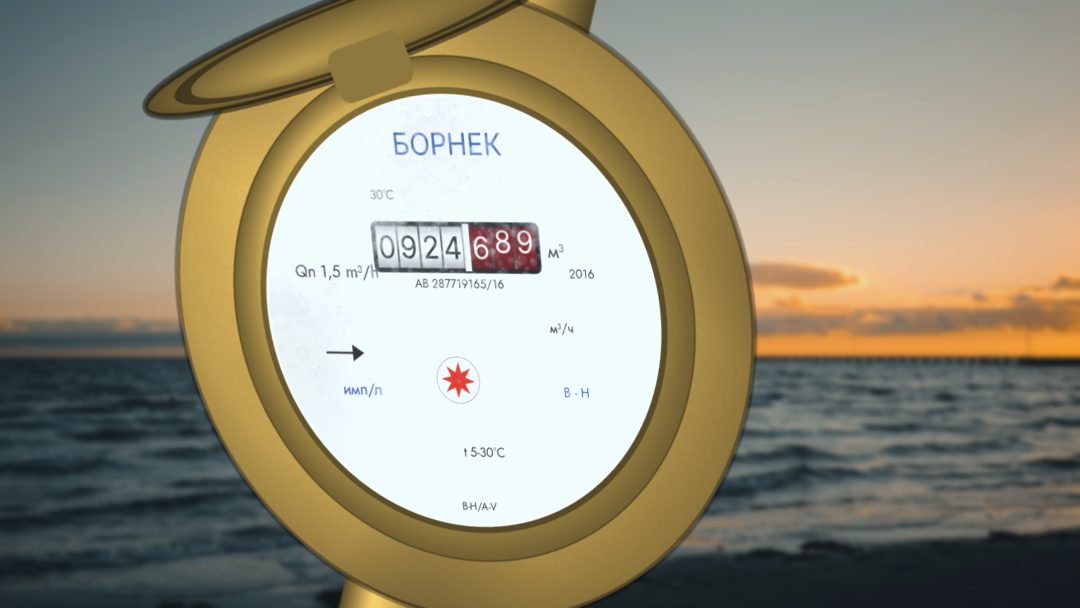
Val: 924.689 m³
